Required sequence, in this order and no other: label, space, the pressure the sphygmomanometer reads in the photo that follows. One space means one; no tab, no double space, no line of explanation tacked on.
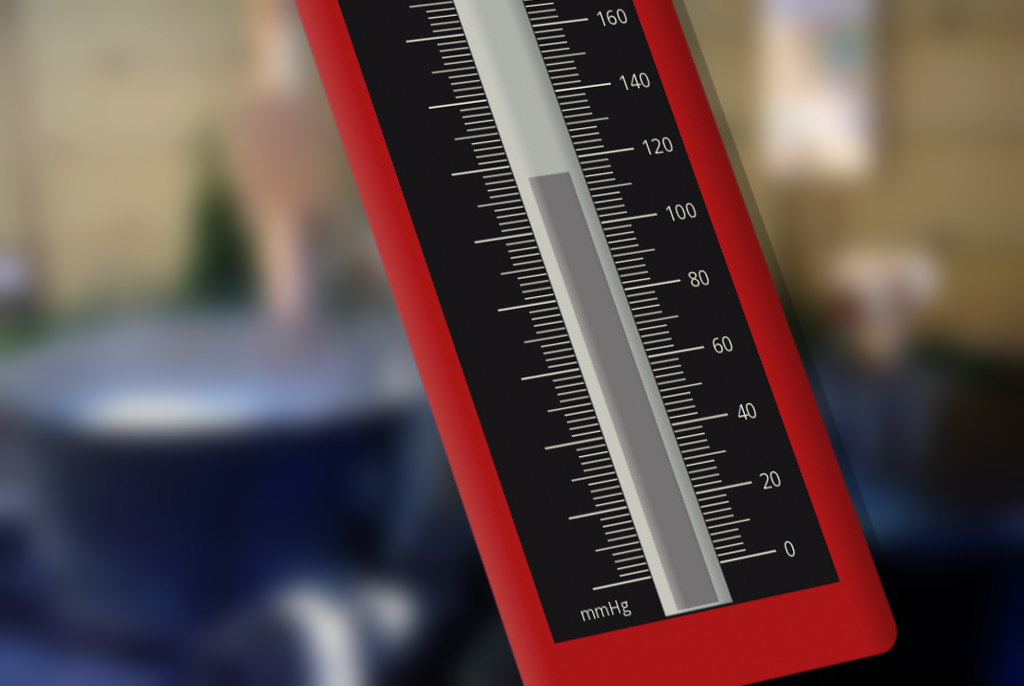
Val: 116 mmHg
